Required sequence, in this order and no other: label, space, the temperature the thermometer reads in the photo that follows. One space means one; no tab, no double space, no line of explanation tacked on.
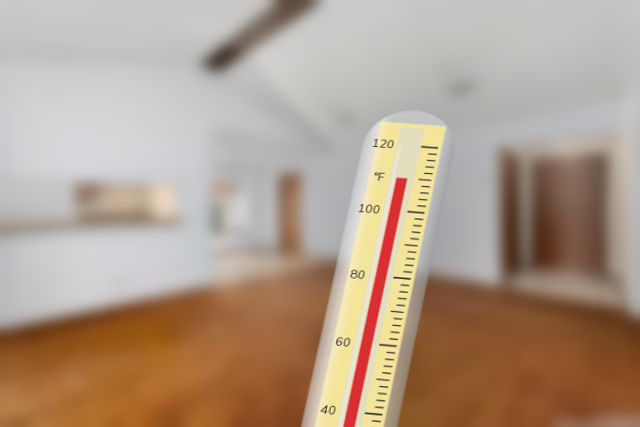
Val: 110 °F
